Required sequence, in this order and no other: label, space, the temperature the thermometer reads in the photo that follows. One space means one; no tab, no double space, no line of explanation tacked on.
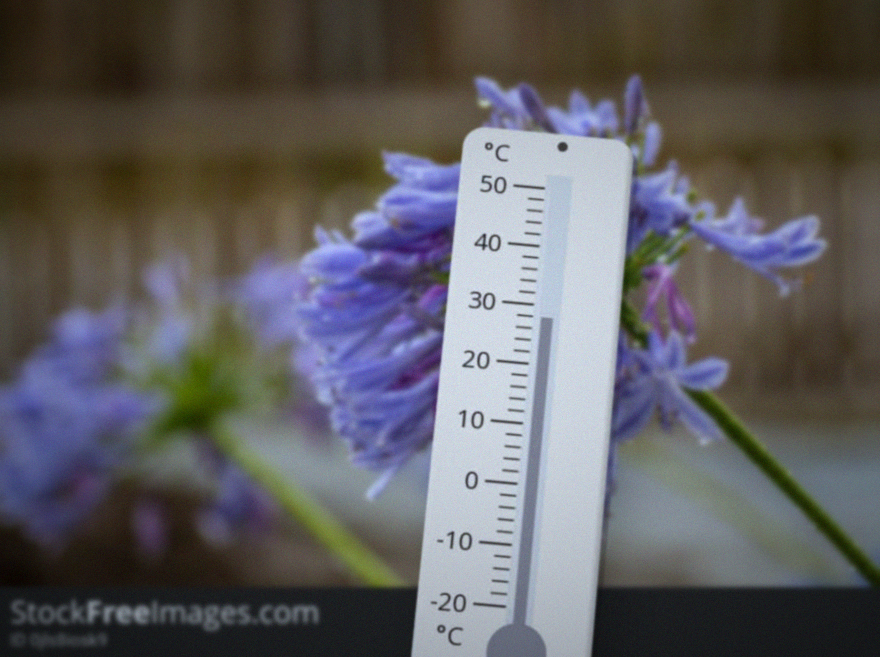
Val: 28 °C
